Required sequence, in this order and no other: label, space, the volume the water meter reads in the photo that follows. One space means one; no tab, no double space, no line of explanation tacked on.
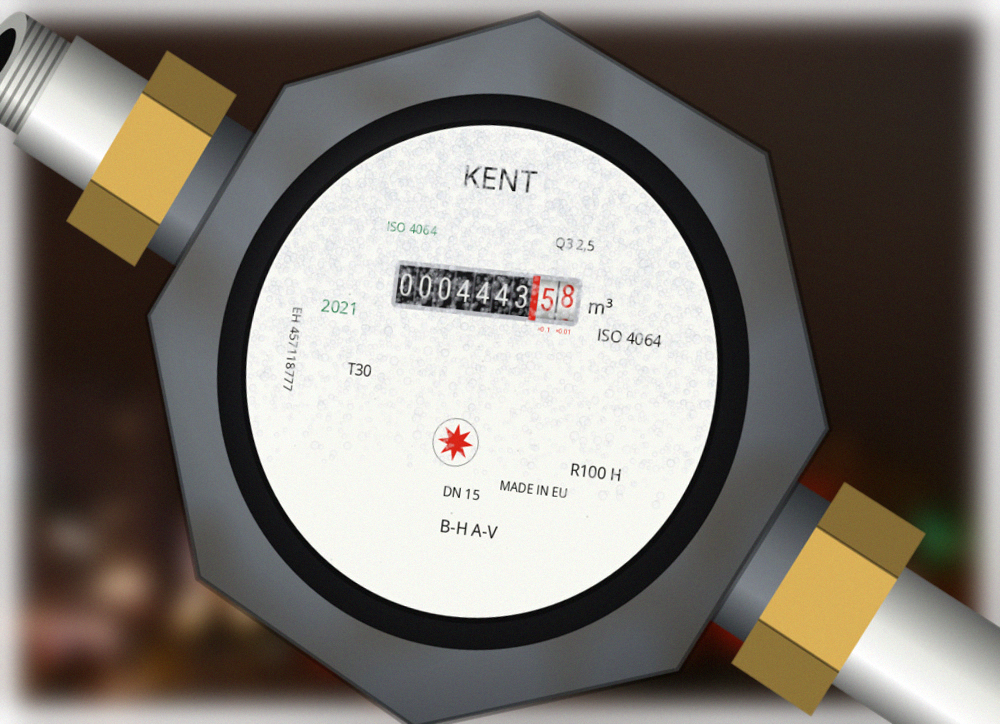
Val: 4443.58 m³
